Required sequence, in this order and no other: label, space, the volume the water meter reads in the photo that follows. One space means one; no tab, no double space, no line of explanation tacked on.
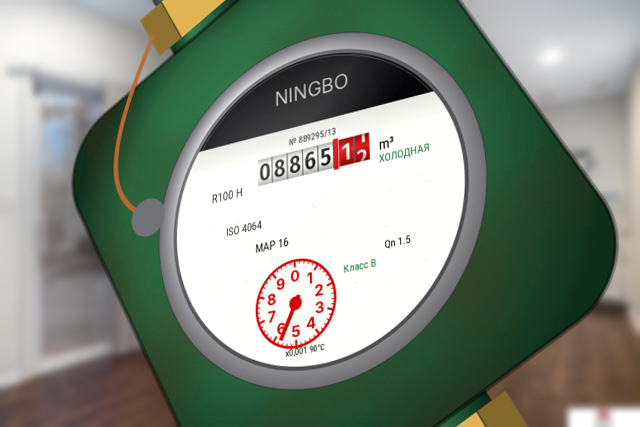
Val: 8865.115 m³
